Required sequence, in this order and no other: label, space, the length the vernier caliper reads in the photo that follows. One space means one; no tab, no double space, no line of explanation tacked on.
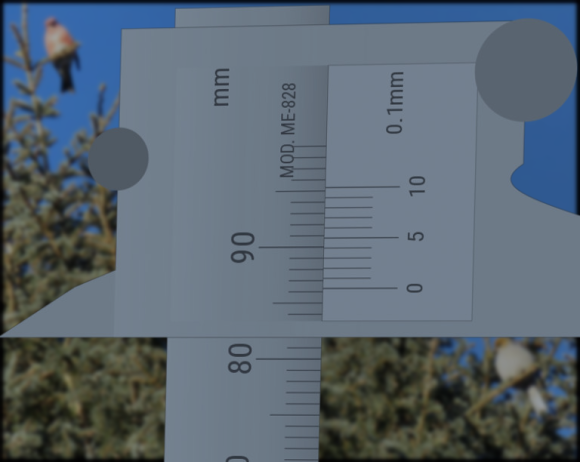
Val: 86.3 mm
